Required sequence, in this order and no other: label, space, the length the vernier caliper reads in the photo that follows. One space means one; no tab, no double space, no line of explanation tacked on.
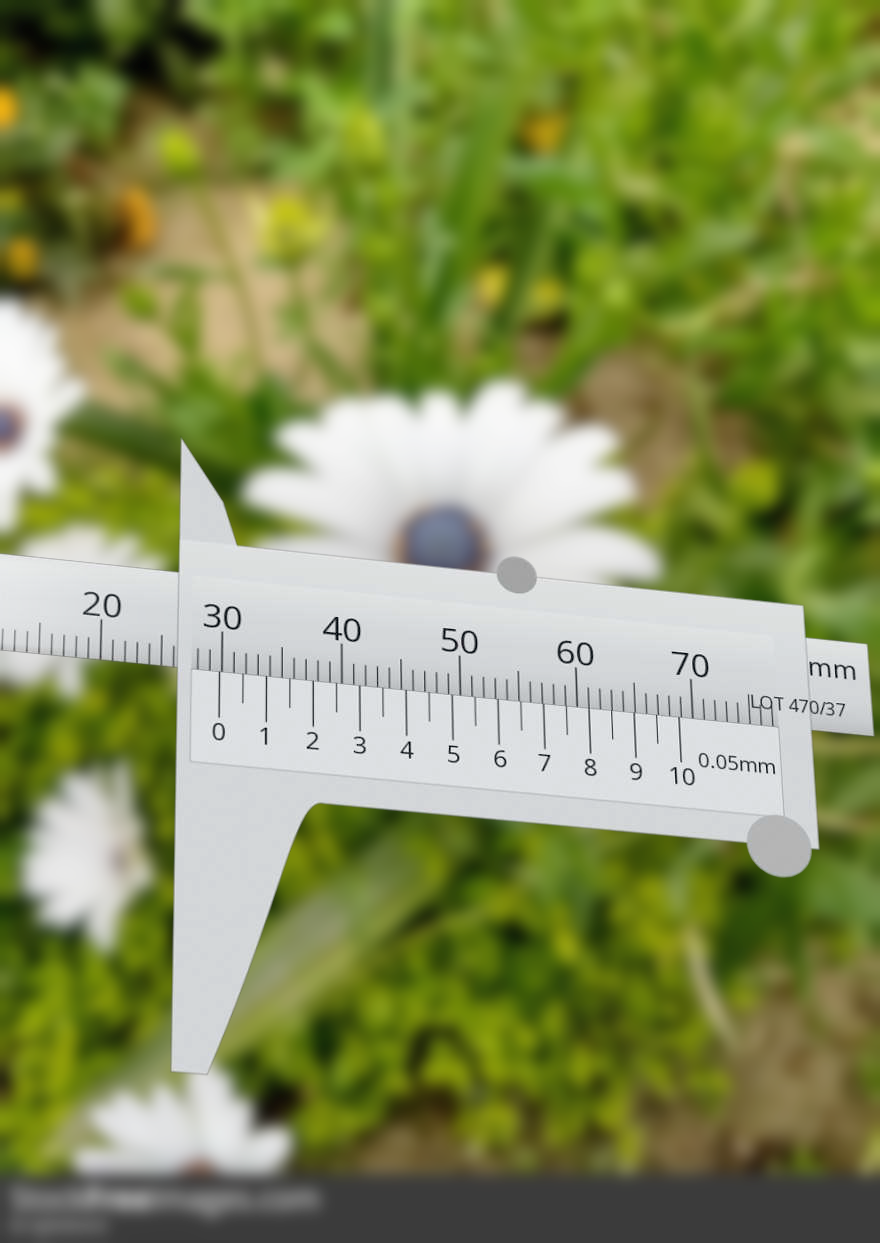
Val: 29.8 mm
